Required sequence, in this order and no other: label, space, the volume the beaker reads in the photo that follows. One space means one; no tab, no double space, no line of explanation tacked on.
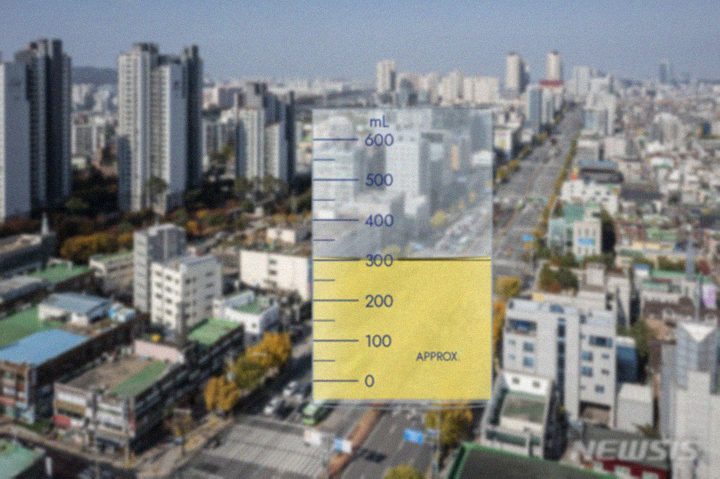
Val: 300 mL
